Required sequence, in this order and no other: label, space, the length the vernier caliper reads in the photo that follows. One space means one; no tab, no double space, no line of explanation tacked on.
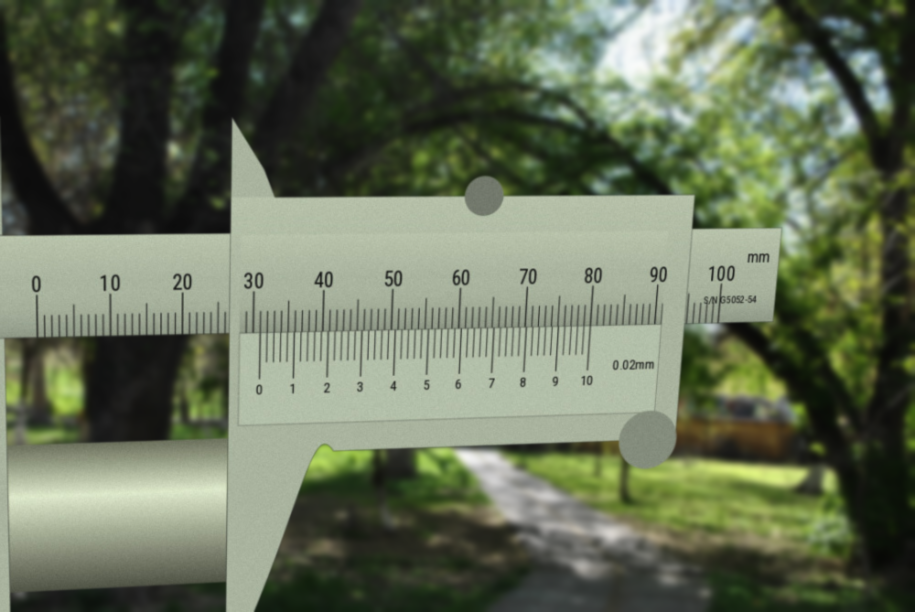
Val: 31.0 mm
